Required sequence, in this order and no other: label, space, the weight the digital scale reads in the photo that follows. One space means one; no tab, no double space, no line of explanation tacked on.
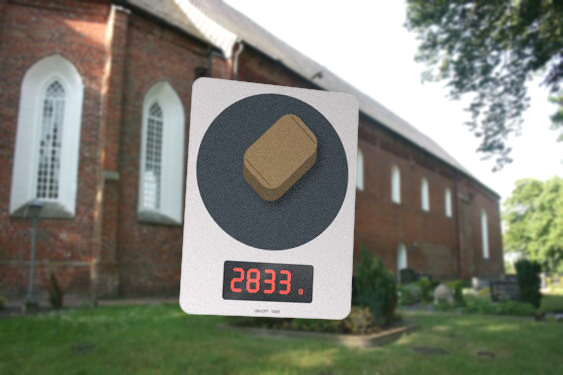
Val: 2833 g
